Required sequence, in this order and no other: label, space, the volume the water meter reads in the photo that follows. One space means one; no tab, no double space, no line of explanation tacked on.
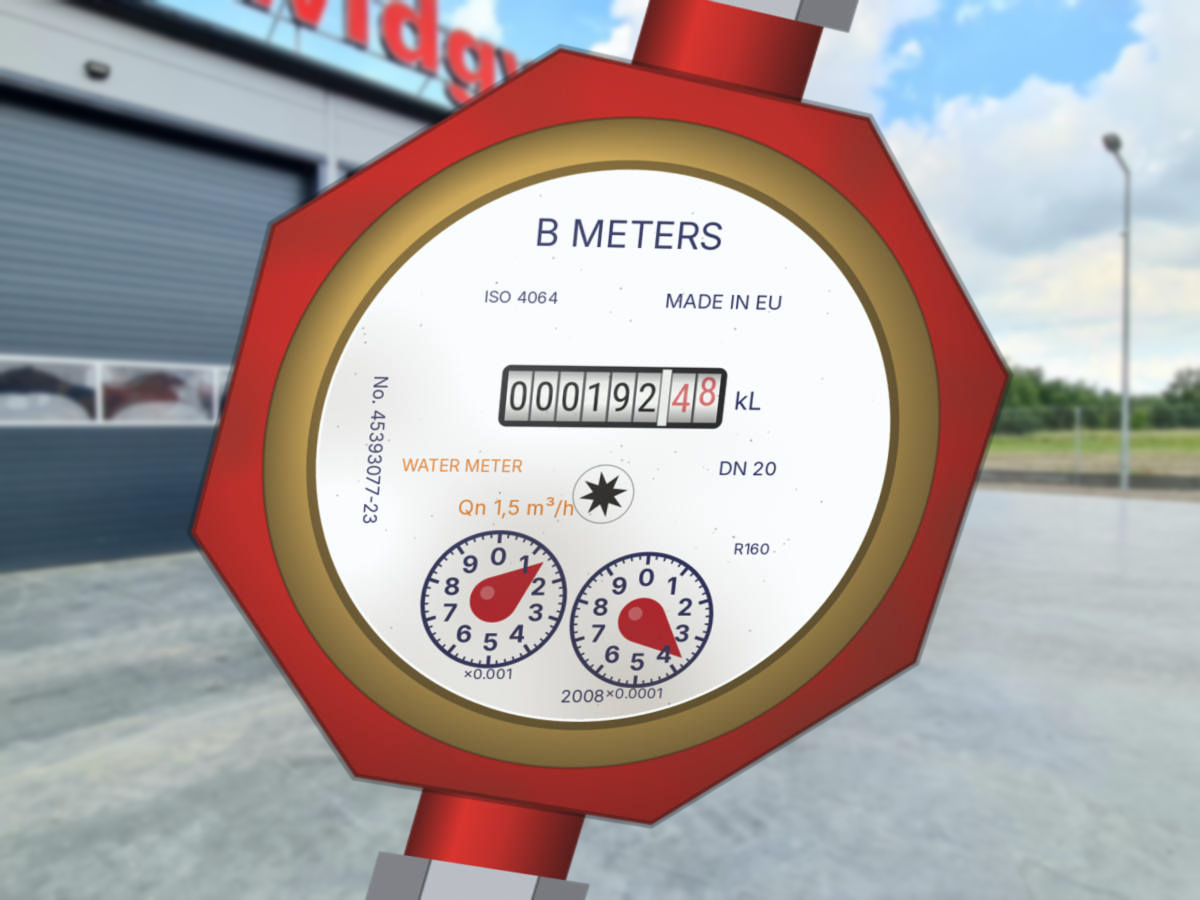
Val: 192.4813 kL
